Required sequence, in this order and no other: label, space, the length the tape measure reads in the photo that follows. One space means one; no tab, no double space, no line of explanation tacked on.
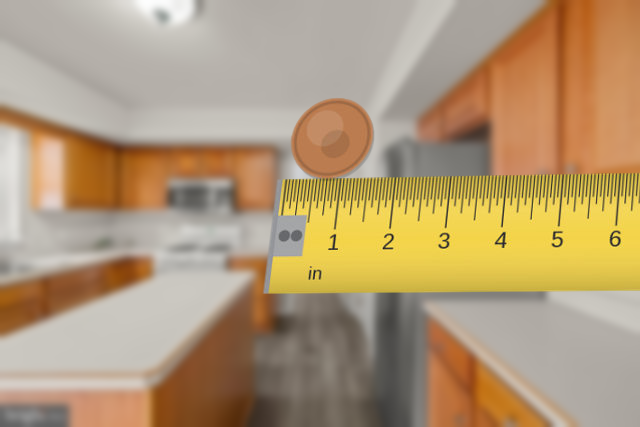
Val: 1.5 in
